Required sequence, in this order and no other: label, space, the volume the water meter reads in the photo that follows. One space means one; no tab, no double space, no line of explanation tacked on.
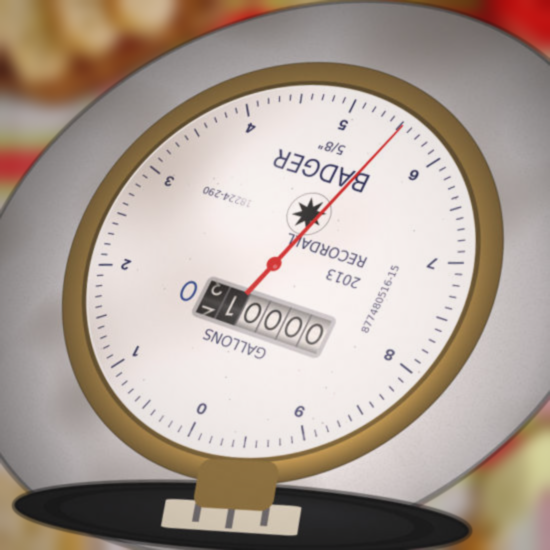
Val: 125.5 gal
